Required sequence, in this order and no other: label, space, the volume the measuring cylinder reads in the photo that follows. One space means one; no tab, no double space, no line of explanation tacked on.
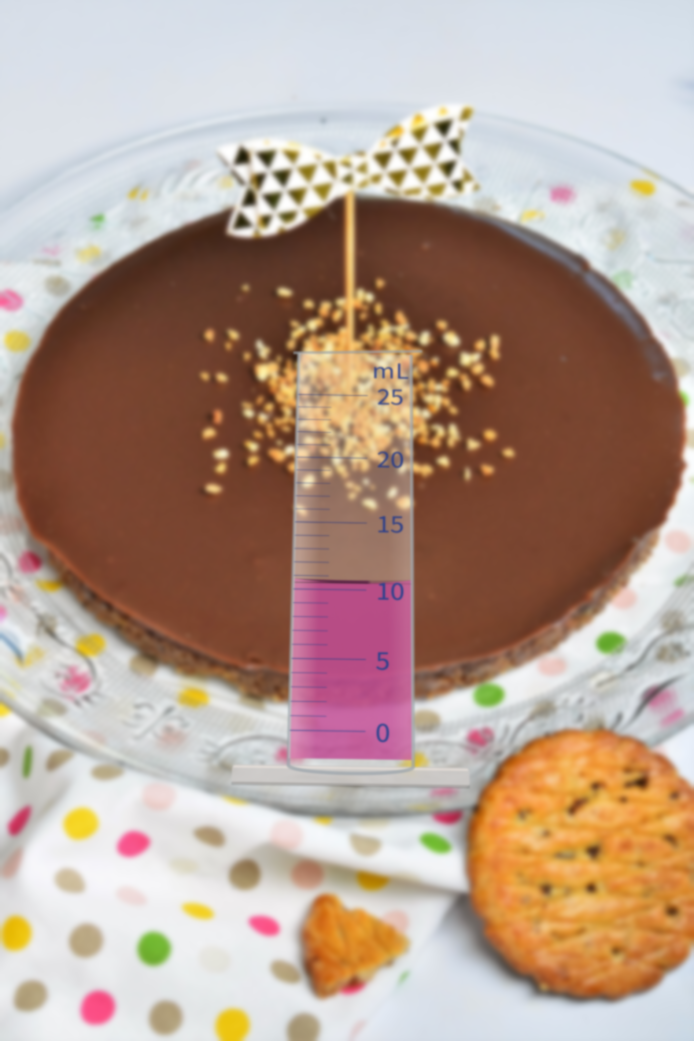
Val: 10.5 mL
